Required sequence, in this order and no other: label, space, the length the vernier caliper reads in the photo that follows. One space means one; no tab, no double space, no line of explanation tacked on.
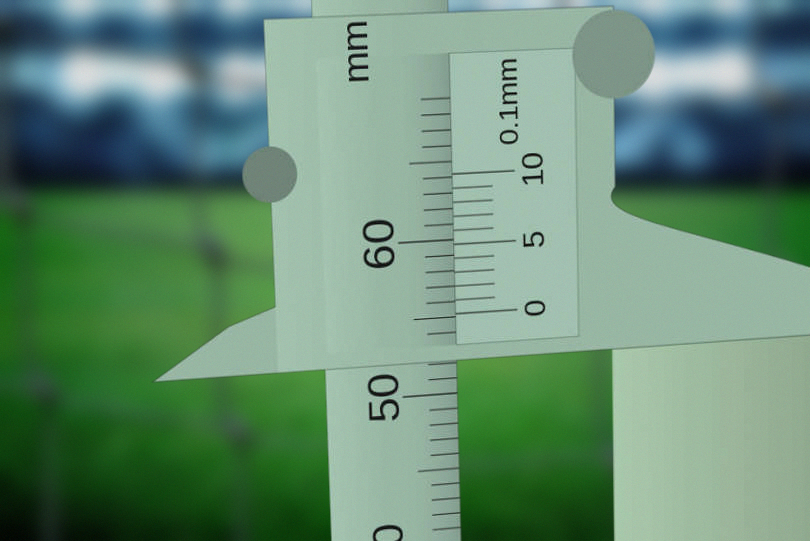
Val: 55.2 mm
